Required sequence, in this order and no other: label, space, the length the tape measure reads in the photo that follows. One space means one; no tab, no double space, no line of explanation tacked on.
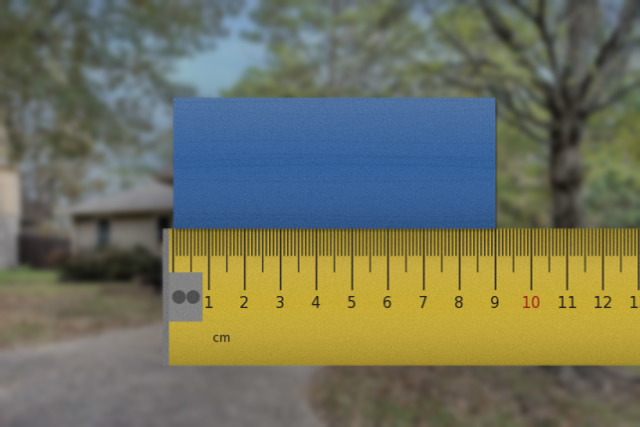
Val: 9 cm
